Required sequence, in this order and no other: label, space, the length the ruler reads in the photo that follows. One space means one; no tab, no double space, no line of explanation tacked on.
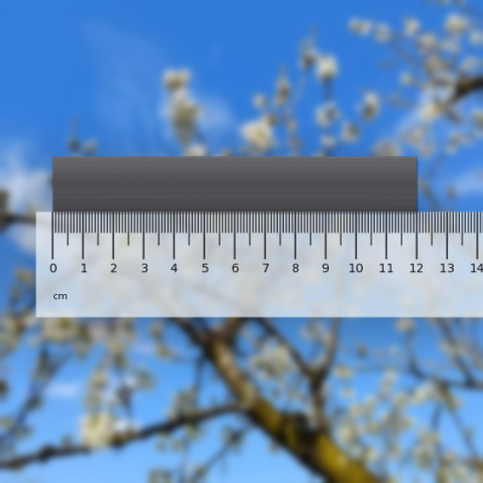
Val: 12 cm
